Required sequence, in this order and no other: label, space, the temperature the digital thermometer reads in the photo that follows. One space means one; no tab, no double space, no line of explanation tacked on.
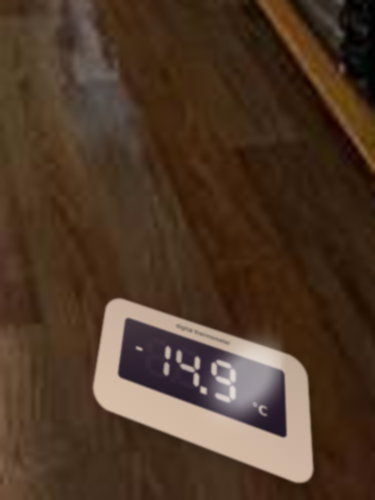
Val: -14.9 °C
